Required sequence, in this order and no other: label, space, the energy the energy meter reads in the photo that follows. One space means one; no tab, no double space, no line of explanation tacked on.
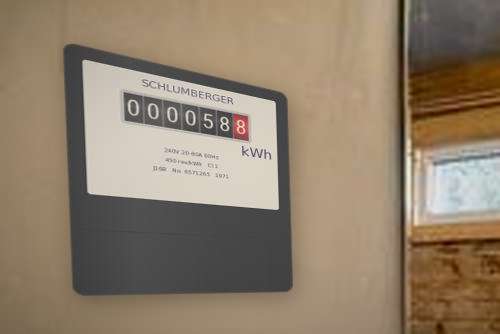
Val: 58.8 kWh
